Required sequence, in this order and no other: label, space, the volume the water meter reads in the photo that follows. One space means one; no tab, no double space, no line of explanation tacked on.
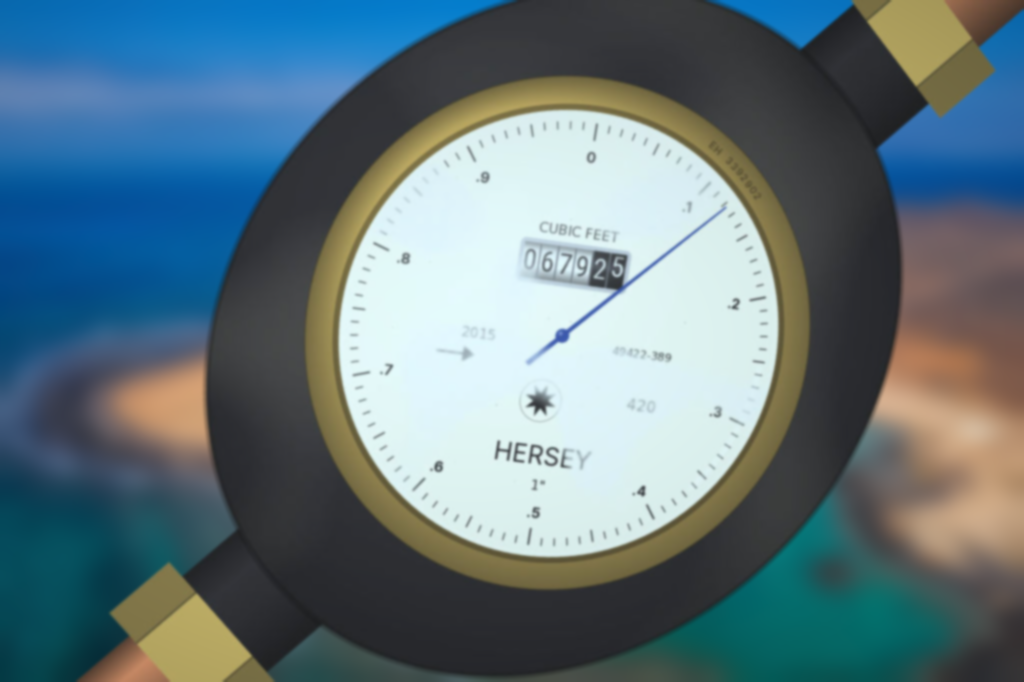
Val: 67925.12 ft³
